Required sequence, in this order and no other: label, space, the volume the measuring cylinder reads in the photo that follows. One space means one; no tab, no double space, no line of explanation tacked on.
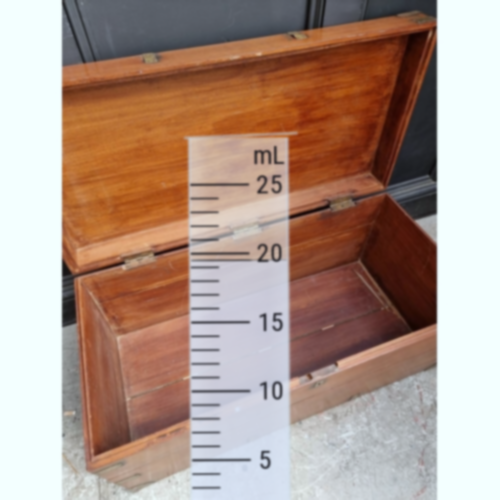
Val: 19.5 mL
